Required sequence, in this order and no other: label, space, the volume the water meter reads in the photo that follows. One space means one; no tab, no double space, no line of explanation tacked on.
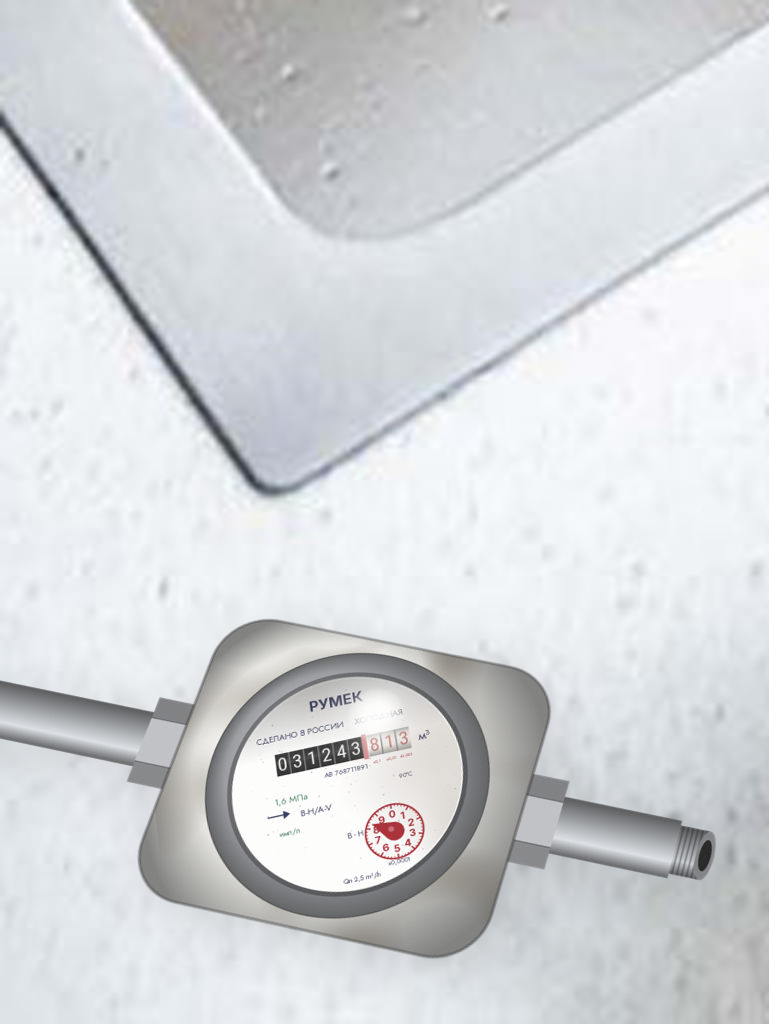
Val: 31243.8138 m³
